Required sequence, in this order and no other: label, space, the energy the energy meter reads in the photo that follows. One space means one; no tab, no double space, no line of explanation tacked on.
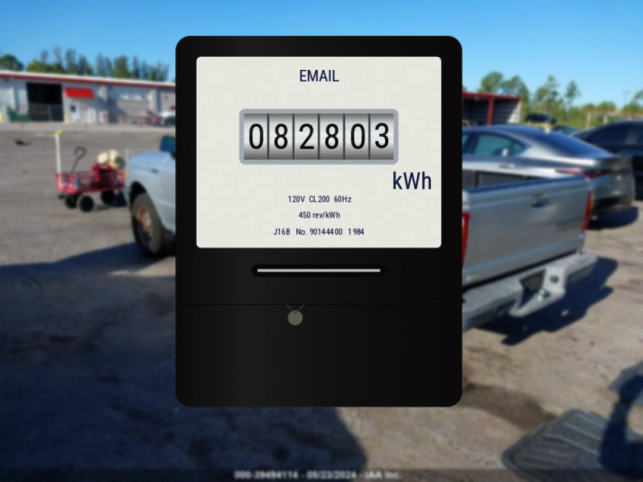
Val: 82803 kWh
